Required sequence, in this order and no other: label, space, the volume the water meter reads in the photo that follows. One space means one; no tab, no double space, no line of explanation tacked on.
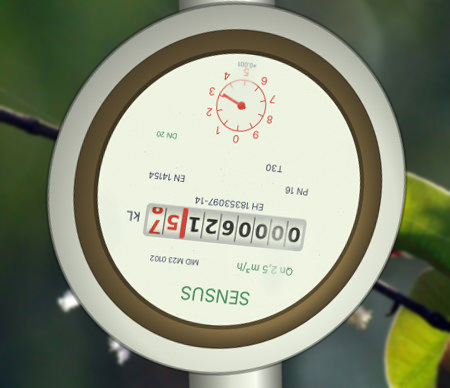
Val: 621.573 kL
